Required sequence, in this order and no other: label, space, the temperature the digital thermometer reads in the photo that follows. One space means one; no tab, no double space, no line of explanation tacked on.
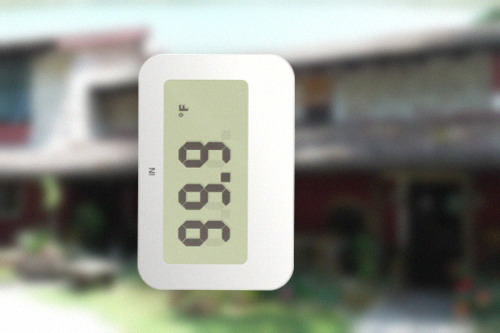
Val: 99.9 °F
